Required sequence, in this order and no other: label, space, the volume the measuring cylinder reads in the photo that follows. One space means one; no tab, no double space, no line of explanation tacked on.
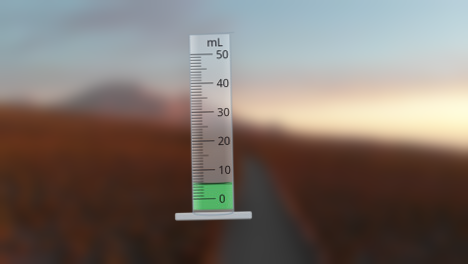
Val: 5 mL
